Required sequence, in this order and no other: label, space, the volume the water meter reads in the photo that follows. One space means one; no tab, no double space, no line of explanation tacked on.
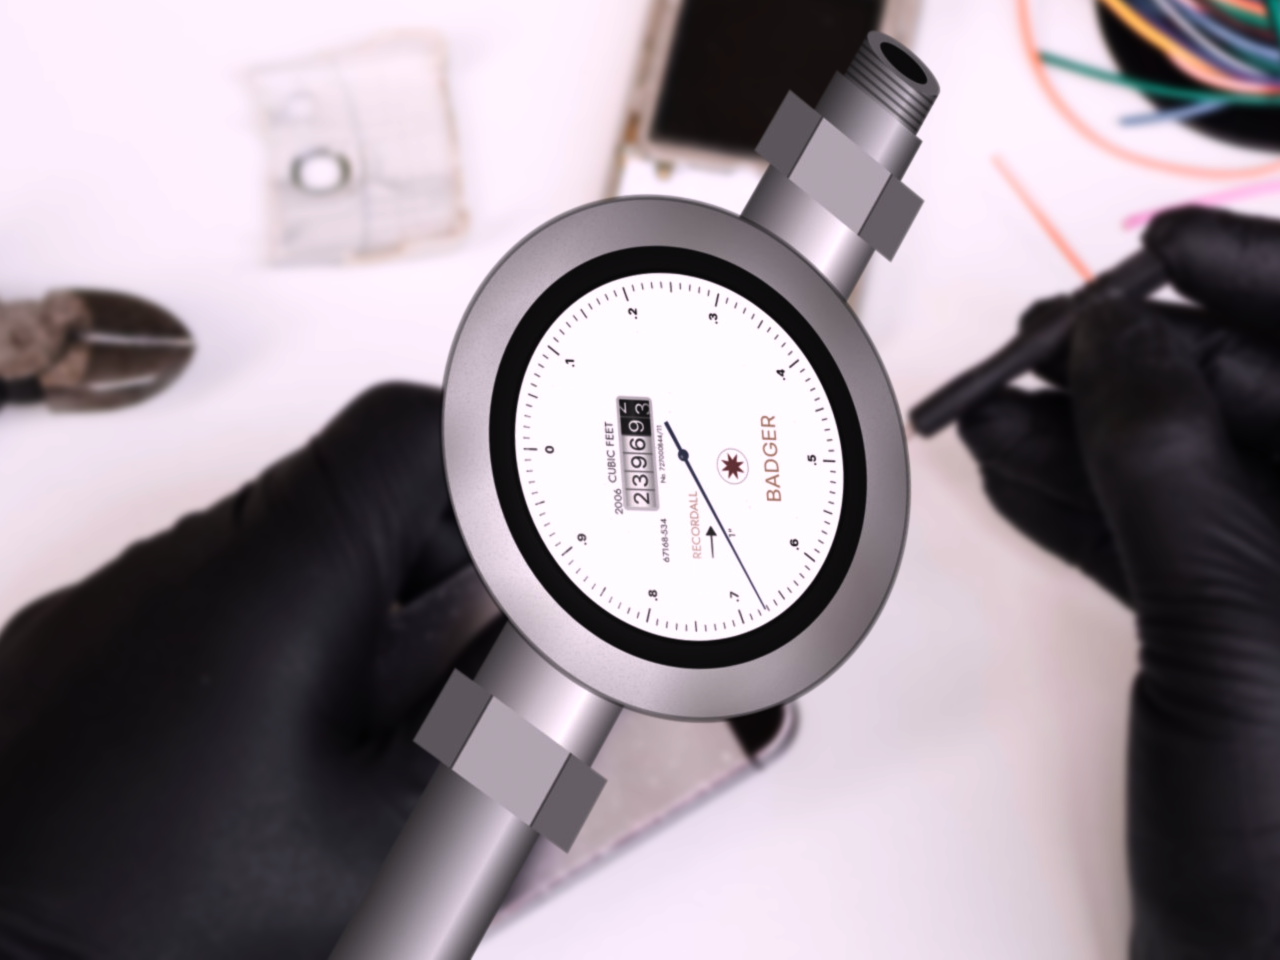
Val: 239692.67 ft³
